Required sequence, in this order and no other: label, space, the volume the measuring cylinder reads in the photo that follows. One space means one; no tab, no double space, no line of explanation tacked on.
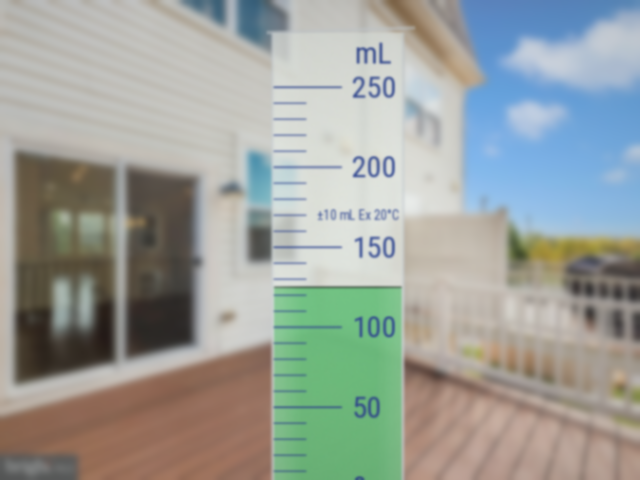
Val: 125 mL
